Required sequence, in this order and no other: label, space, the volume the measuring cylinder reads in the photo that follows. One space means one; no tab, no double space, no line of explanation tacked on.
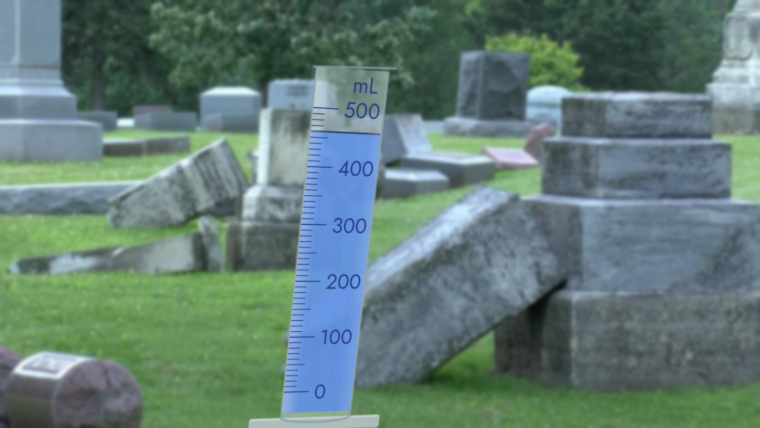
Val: 460 mL
